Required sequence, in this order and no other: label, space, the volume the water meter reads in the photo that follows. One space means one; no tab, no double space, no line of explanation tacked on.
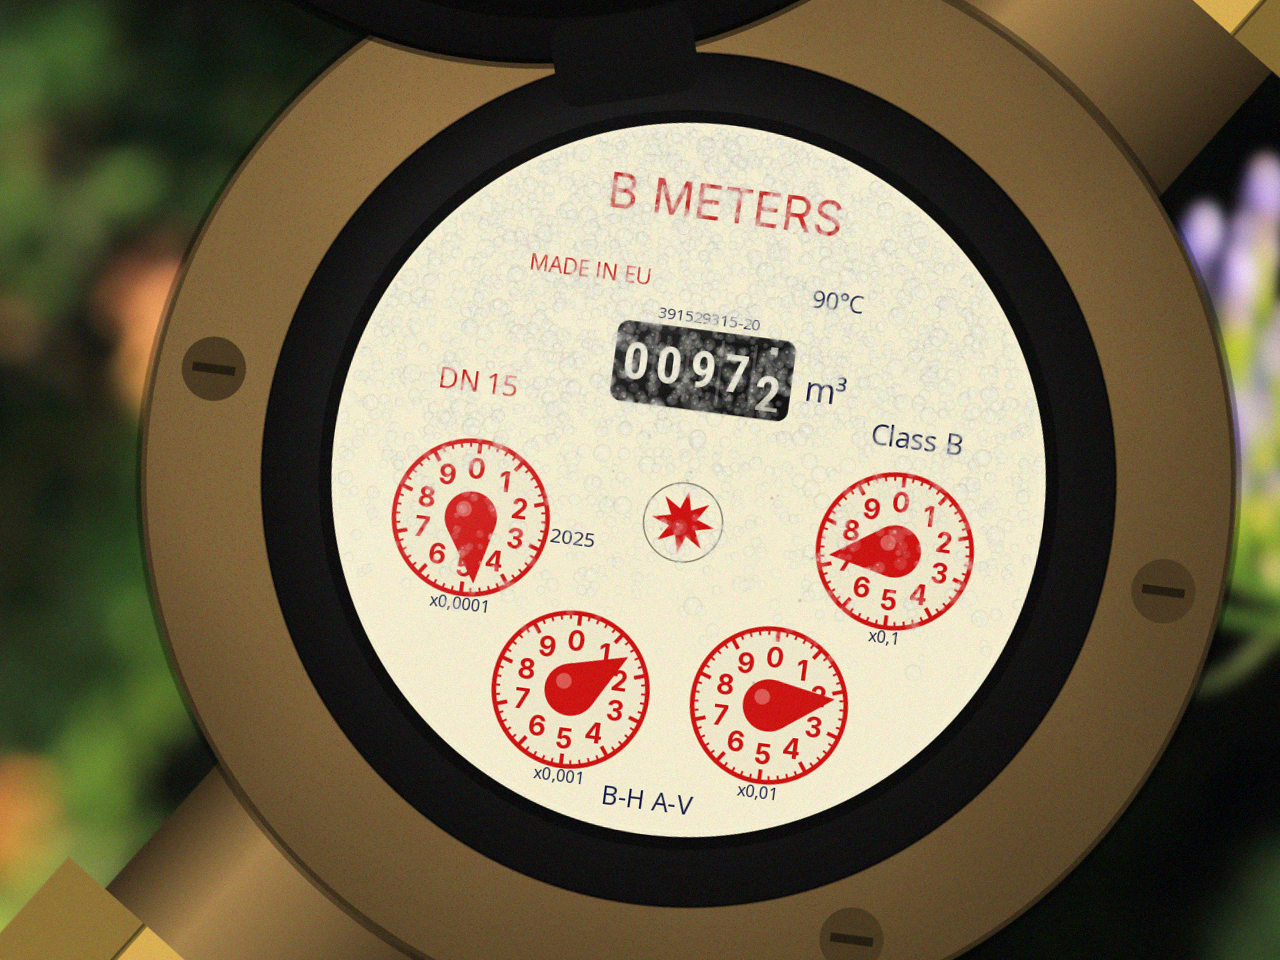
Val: 971.7214 m³
